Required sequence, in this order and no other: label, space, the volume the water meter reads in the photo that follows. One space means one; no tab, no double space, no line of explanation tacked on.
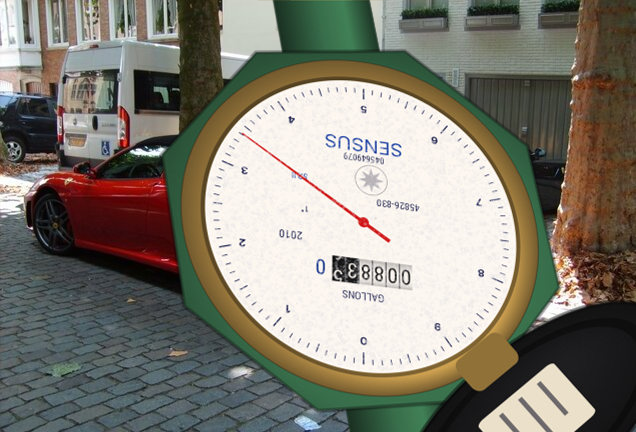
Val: 88353.4 gal
